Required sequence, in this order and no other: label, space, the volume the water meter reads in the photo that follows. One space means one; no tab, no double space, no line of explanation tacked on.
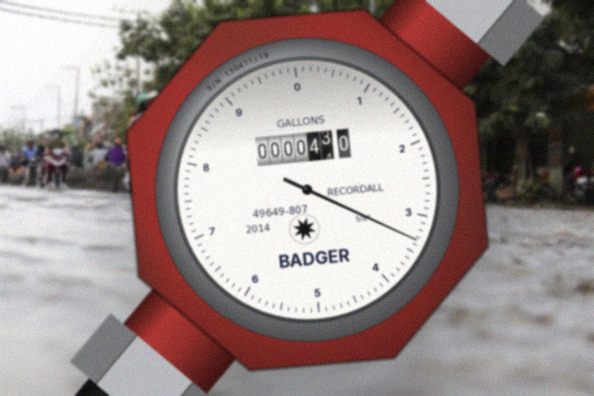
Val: 433.3 gal
